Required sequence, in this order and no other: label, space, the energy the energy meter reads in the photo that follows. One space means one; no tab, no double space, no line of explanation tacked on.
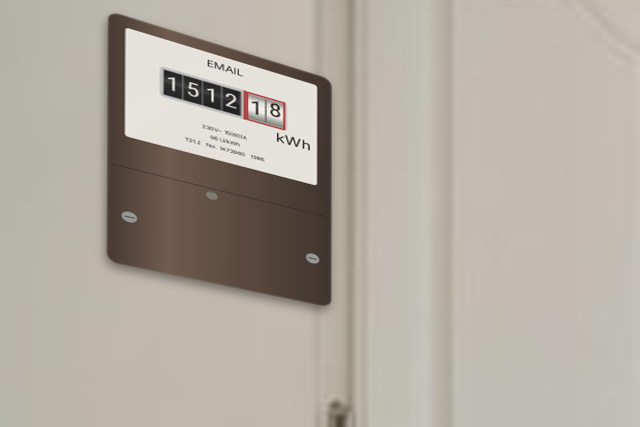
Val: 1512.18 kWh
